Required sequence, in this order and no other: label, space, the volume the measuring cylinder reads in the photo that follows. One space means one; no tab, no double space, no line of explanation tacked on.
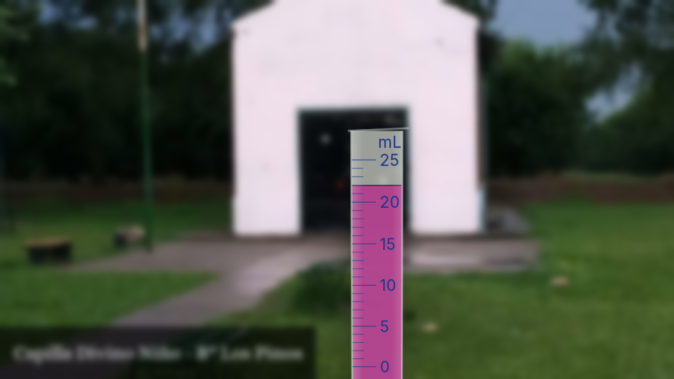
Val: 22 mL
